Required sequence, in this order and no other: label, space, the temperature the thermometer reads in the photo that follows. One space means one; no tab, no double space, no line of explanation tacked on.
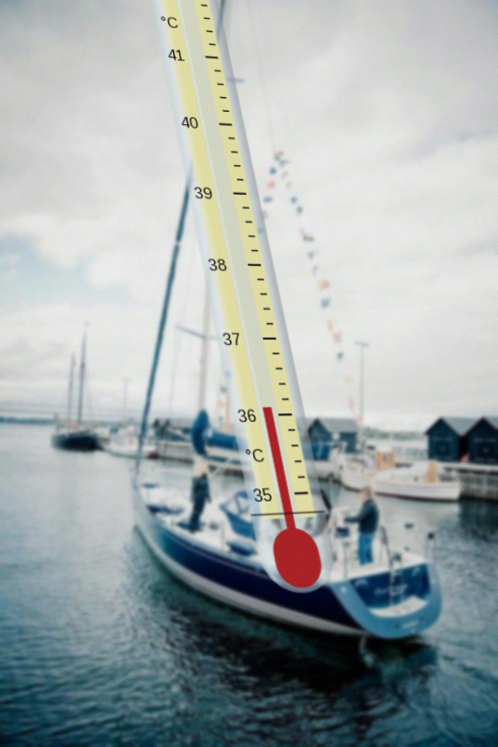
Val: 36.1 °C
